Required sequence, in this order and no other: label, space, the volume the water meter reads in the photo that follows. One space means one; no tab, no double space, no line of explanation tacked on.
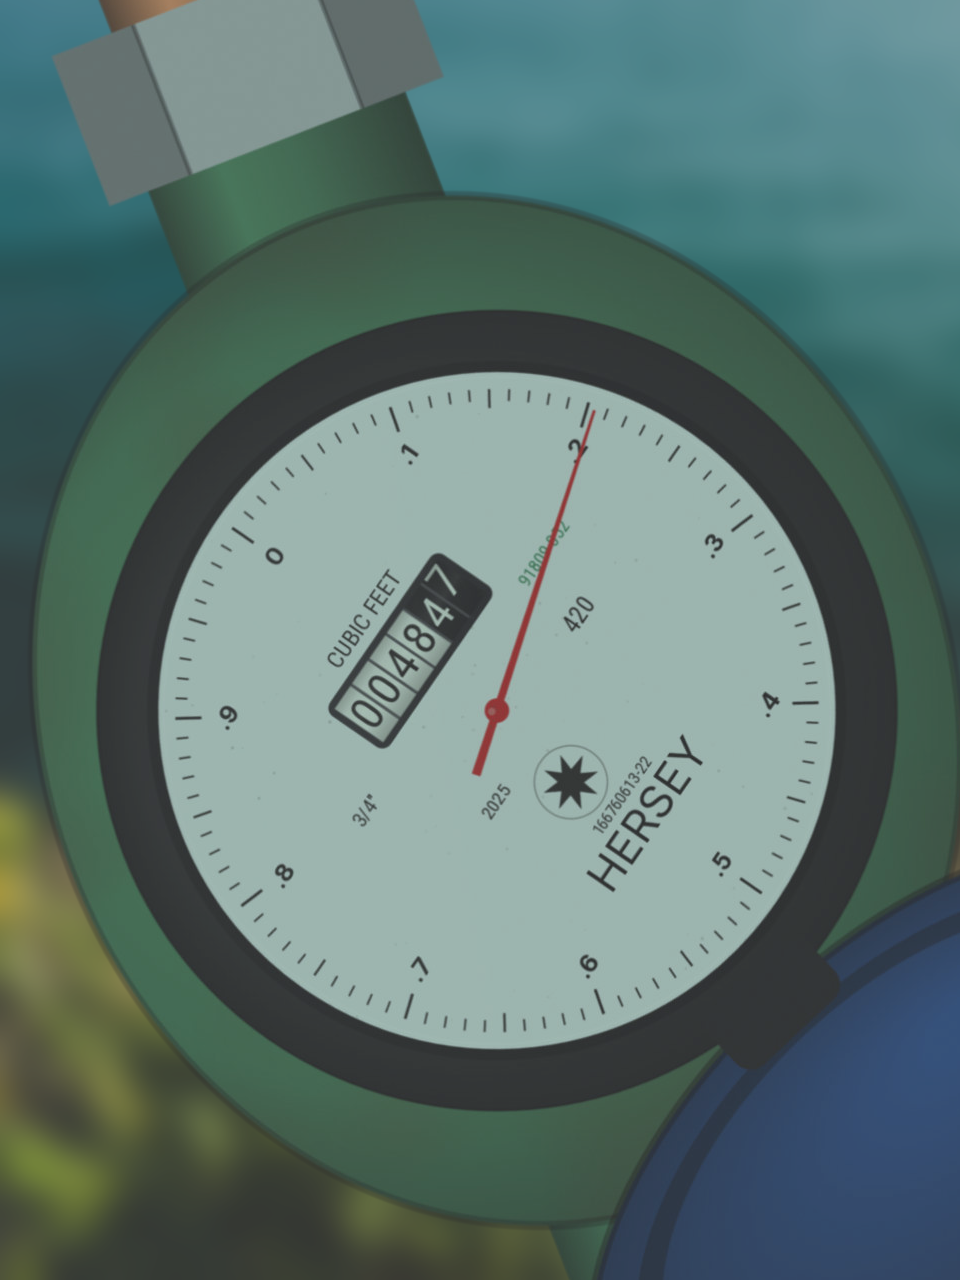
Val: 4847.20 ft³
